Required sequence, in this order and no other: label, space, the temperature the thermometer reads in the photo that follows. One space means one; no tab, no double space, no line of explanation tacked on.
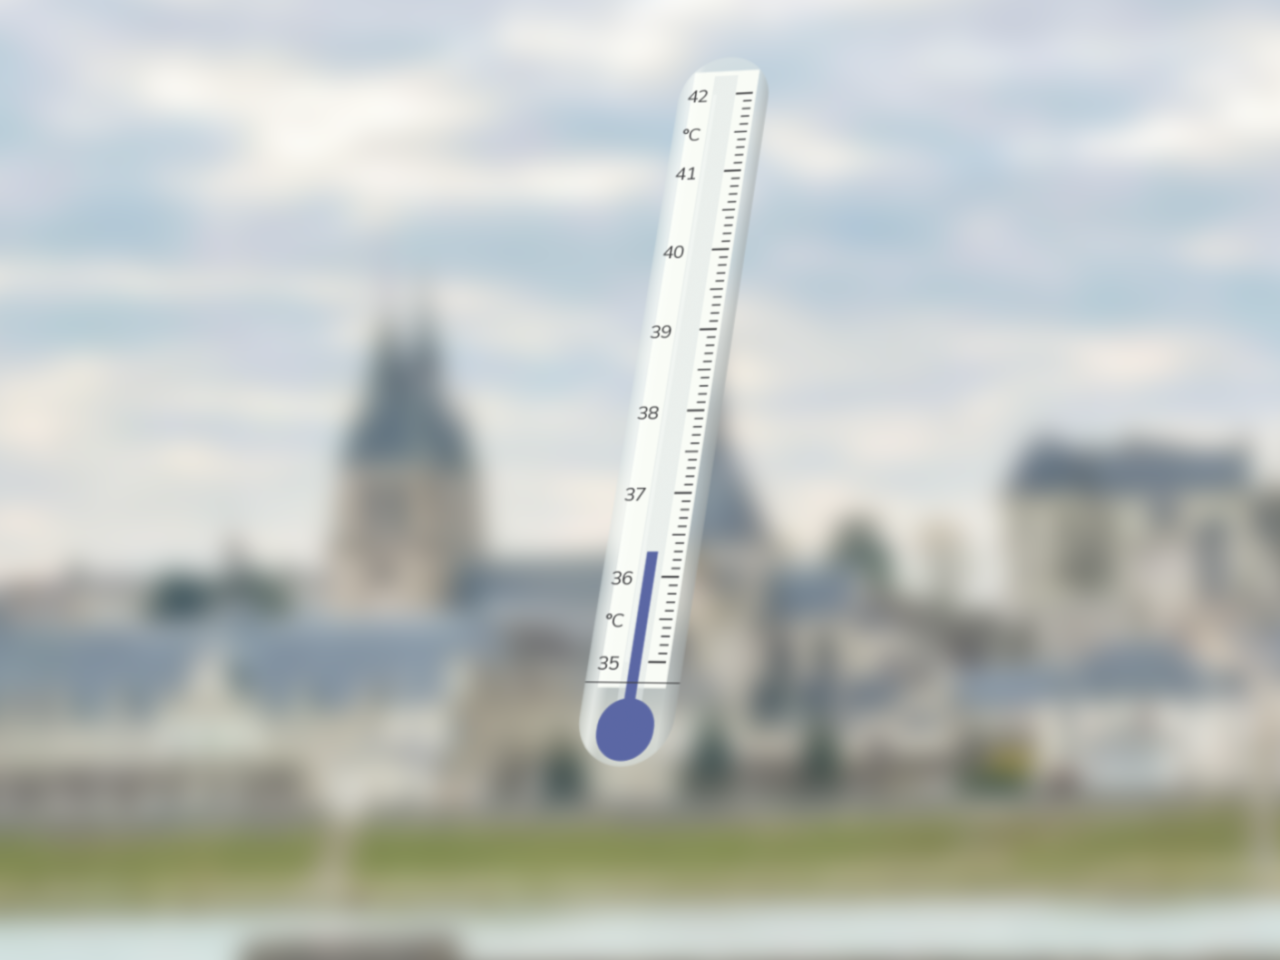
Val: 36.3 °C
